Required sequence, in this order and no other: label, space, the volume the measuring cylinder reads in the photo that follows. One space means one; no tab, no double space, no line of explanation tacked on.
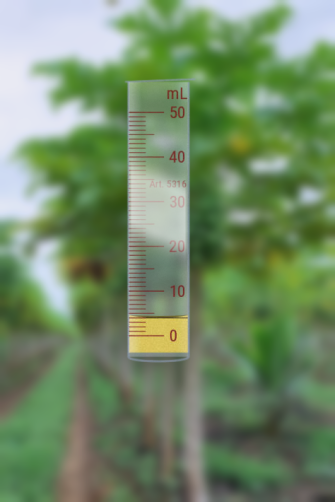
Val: 4 mL
